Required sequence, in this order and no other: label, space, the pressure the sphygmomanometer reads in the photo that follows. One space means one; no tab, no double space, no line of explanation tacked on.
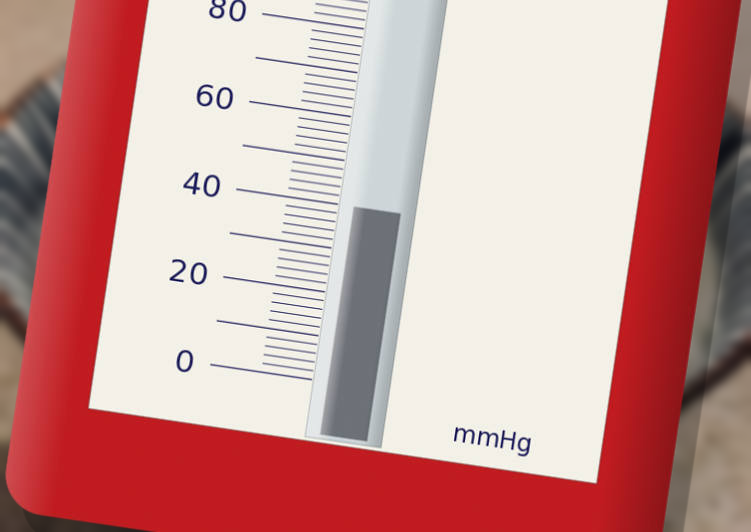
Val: 40 mmHg
